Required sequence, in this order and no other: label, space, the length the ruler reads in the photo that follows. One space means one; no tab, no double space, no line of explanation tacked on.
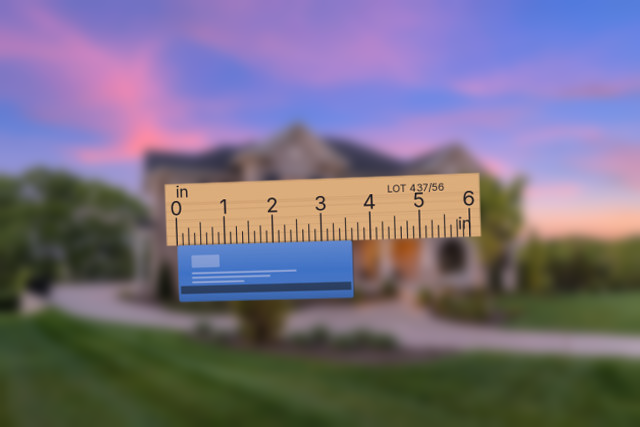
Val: 3.625 in
